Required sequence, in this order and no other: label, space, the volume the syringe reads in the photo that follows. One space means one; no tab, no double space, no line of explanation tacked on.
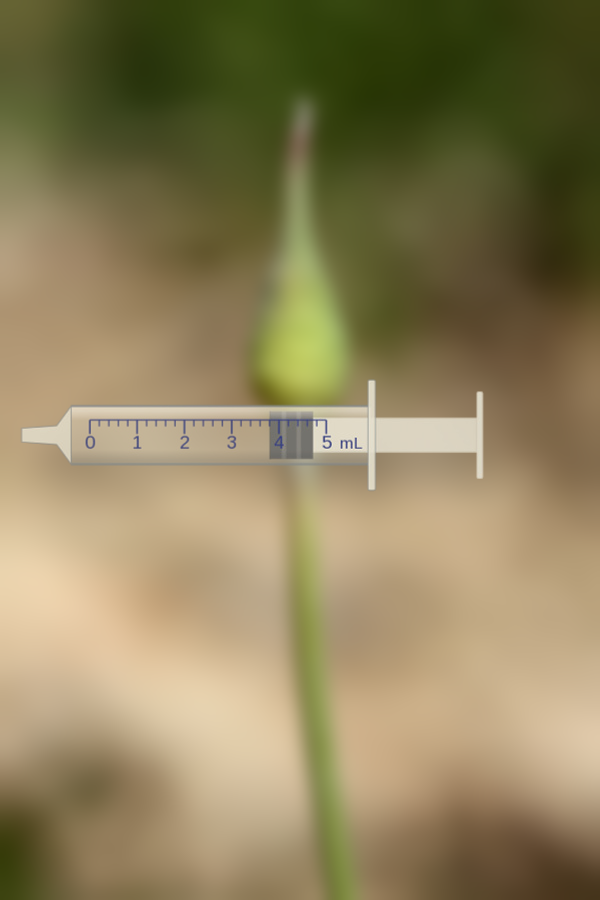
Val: 3.8 mL
